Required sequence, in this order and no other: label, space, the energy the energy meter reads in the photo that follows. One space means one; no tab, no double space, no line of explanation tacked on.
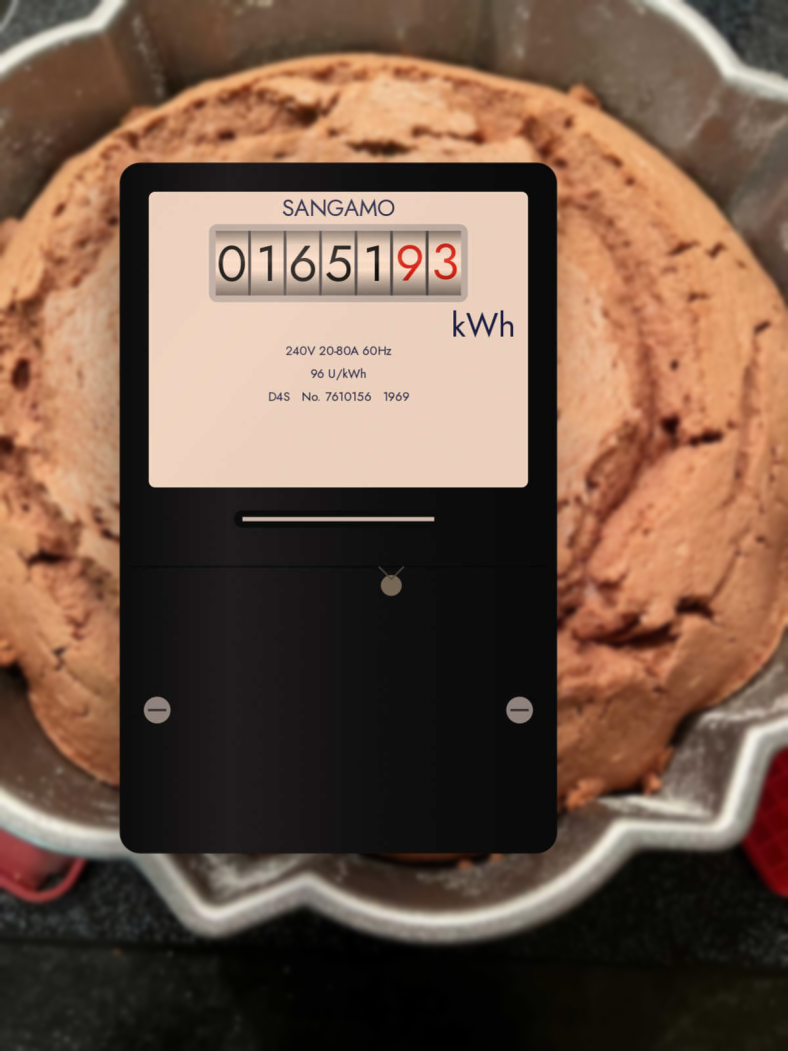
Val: 1651.93 kWh
